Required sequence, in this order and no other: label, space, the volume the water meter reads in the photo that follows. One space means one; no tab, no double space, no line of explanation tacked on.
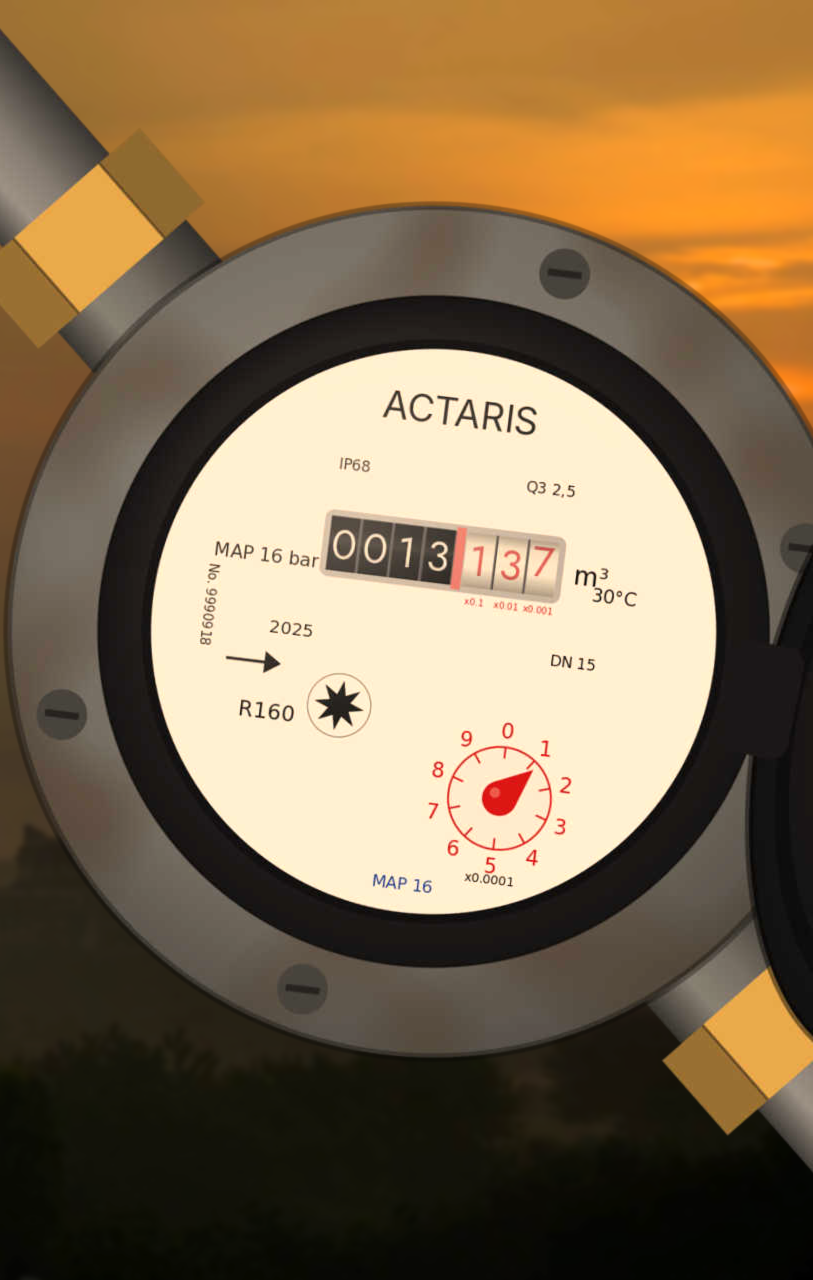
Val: 13.1371 m³
